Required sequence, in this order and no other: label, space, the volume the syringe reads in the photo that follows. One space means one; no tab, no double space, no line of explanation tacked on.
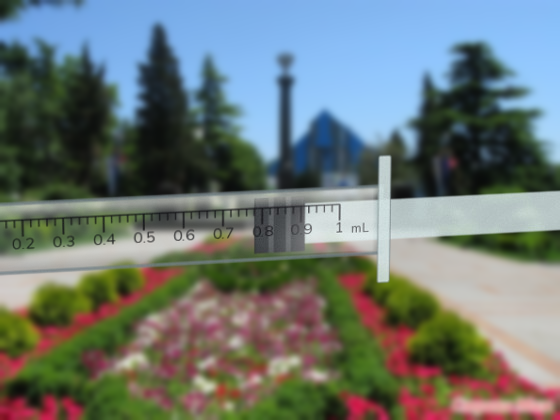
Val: 0.78 mL
